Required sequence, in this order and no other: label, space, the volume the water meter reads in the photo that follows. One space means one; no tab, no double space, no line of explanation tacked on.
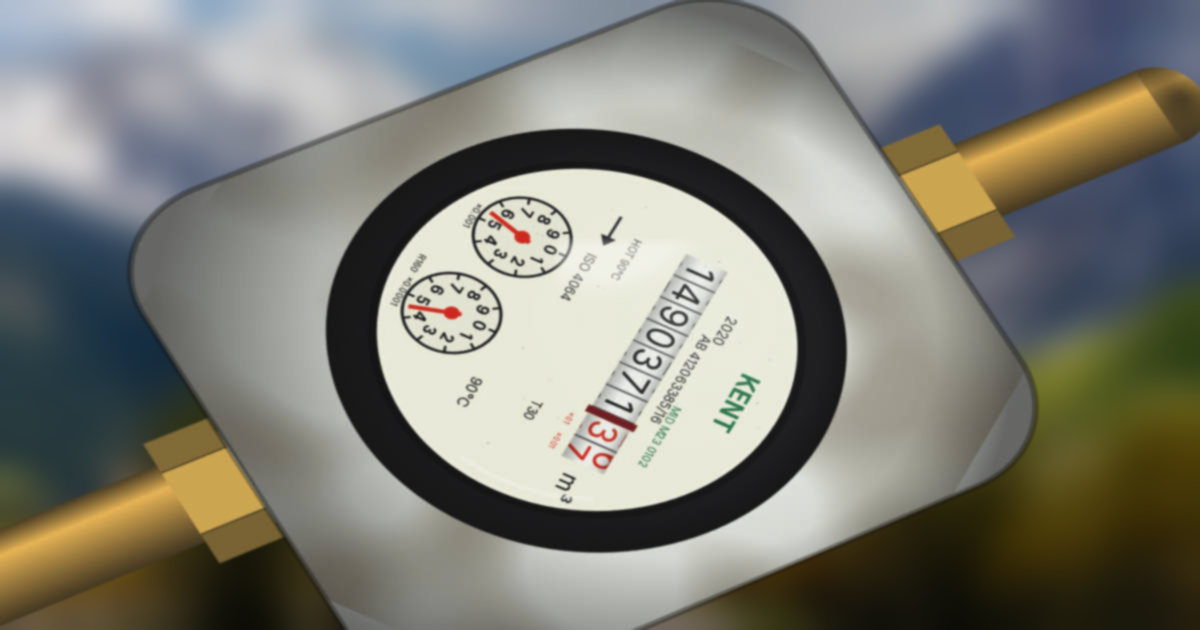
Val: 1490371.3654 m³
